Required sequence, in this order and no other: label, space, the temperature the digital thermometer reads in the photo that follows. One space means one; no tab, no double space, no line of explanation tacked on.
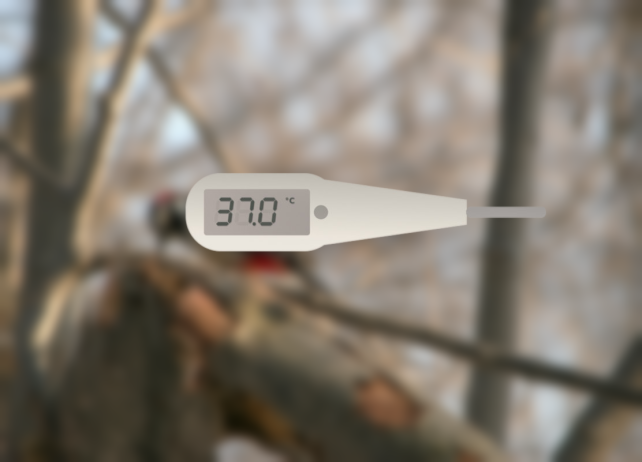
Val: 37.0 °C
